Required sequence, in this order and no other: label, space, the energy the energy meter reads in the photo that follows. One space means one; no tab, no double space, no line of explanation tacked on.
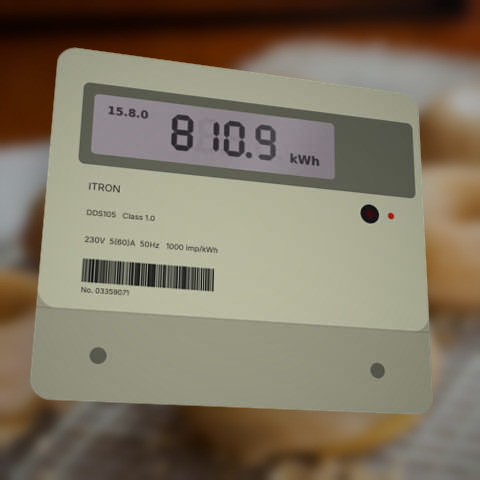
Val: 810.9 kWh
